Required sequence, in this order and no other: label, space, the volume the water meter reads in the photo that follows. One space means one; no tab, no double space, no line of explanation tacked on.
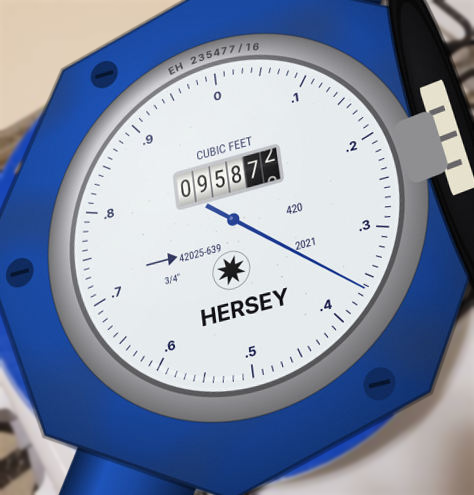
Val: 95872.36 ft³
